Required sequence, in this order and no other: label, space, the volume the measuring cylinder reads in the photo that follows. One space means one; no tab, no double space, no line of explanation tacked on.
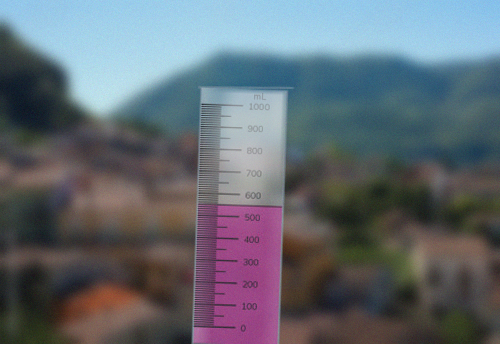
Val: 550 mL
